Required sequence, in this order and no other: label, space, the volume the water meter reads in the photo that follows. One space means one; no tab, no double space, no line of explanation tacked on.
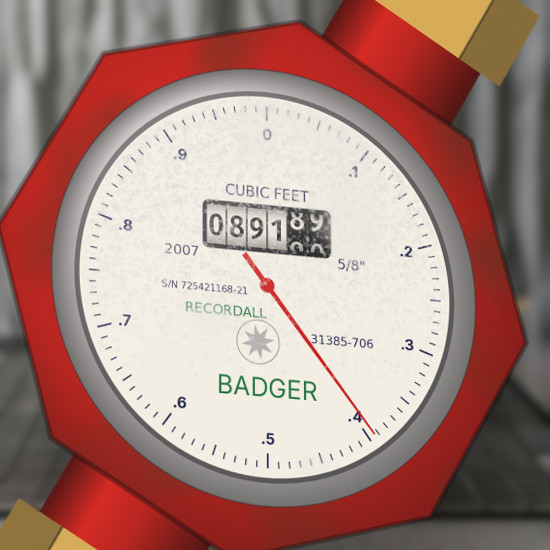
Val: 89189.39 ft³
